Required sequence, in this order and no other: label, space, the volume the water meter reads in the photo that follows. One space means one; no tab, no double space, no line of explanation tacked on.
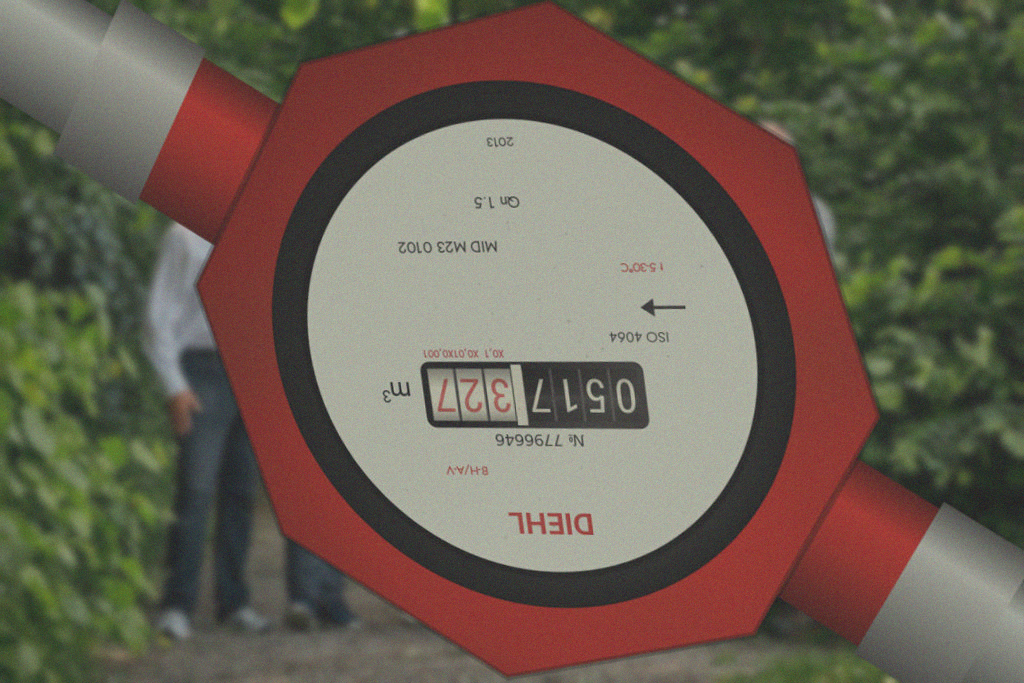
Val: 517.327 m³
